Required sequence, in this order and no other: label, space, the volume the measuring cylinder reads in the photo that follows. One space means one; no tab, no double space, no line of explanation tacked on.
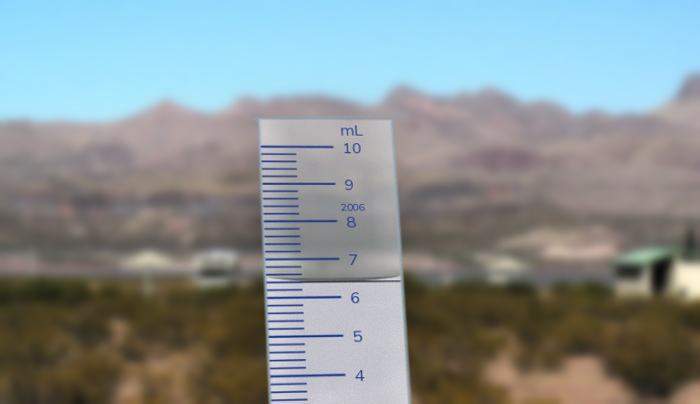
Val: 6.4 mL
